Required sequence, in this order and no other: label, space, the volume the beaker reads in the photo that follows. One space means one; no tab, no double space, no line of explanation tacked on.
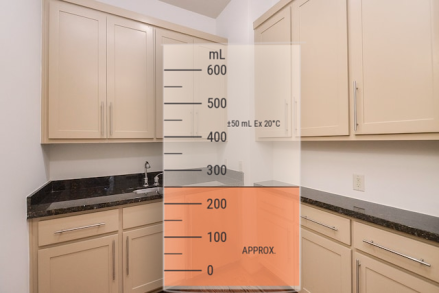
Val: 250 mL
